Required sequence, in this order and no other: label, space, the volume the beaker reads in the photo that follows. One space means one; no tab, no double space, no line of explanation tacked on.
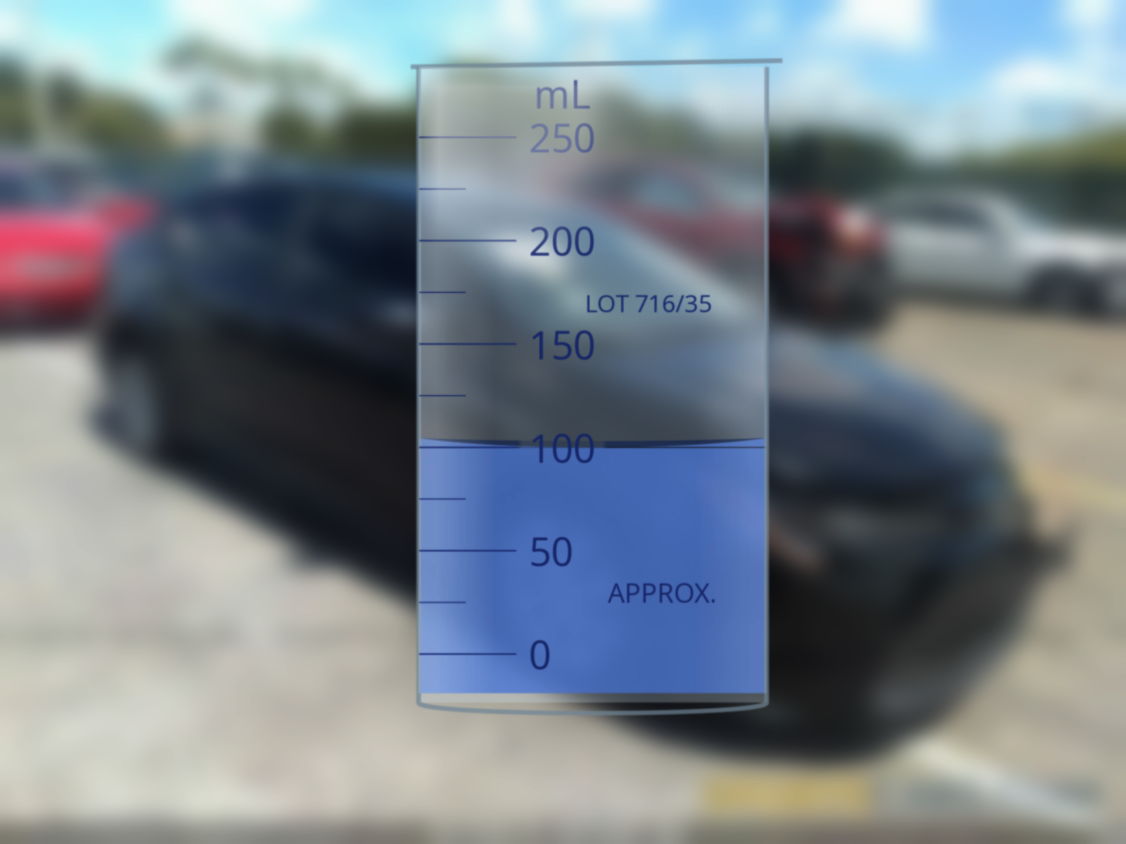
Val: 100 mL
